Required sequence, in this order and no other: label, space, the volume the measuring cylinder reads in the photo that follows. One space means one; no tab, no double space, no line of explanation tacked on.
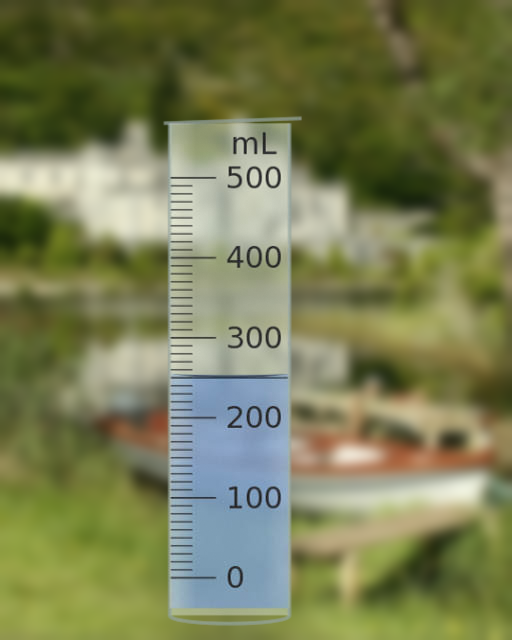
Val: 250 mL
